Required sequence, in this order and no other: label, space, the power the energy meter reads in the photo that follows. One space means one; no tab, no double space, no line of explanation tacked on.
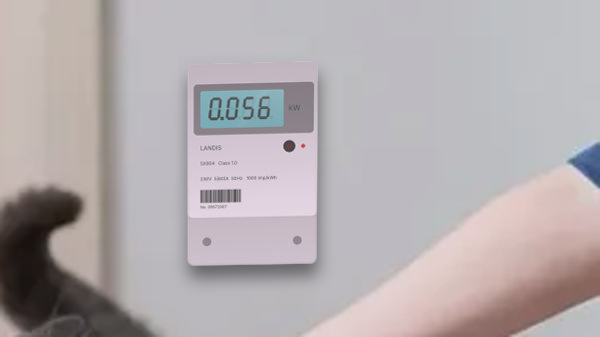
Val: 0.056 kW
